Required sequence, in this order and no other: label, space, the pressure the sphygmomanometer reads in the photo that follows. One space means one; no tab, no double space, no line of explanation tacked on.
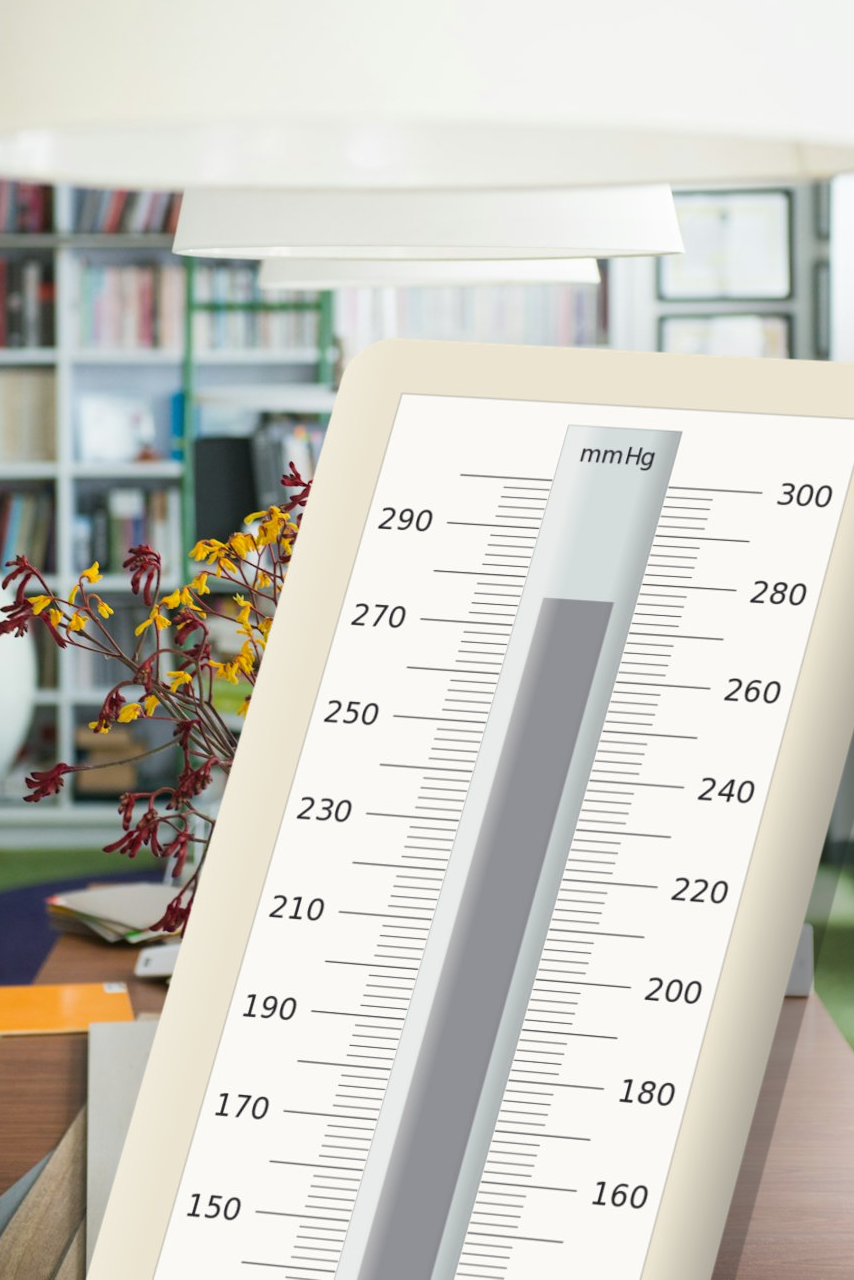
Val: 276 mmHg
